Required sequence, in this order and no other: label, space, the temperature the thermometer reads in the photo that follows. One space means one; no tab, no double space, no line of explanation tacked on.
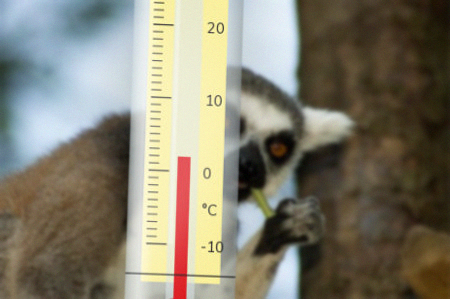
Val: 2 °C
